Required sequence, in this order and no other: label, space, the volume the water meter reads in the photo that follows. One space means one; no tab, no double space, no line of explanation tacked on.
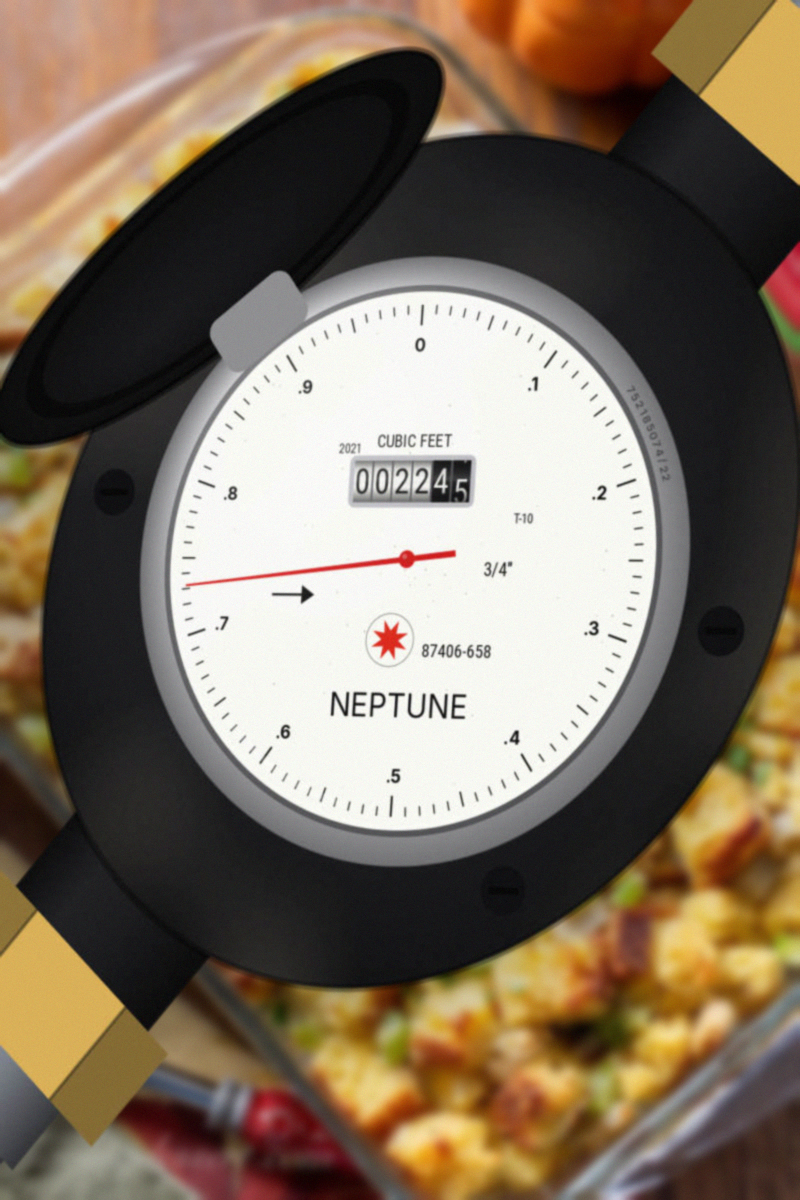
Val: 2244.73 ft³
